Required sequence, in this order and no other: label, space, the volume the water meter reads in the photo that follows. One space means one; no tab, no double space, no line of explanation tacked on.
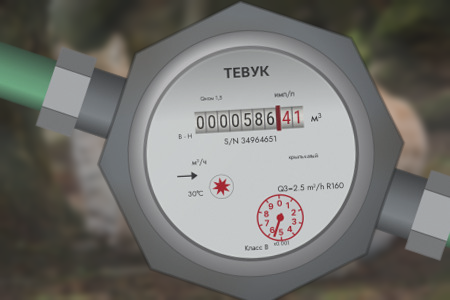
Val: 586.415 m³
